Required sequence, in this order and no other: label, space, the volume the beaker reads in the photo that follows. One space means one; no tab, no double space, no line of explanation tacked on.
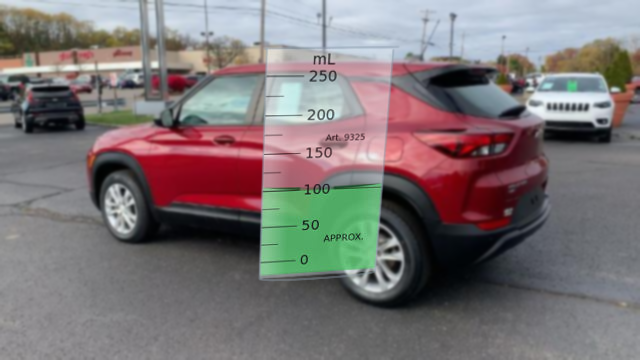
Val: 100 mL
